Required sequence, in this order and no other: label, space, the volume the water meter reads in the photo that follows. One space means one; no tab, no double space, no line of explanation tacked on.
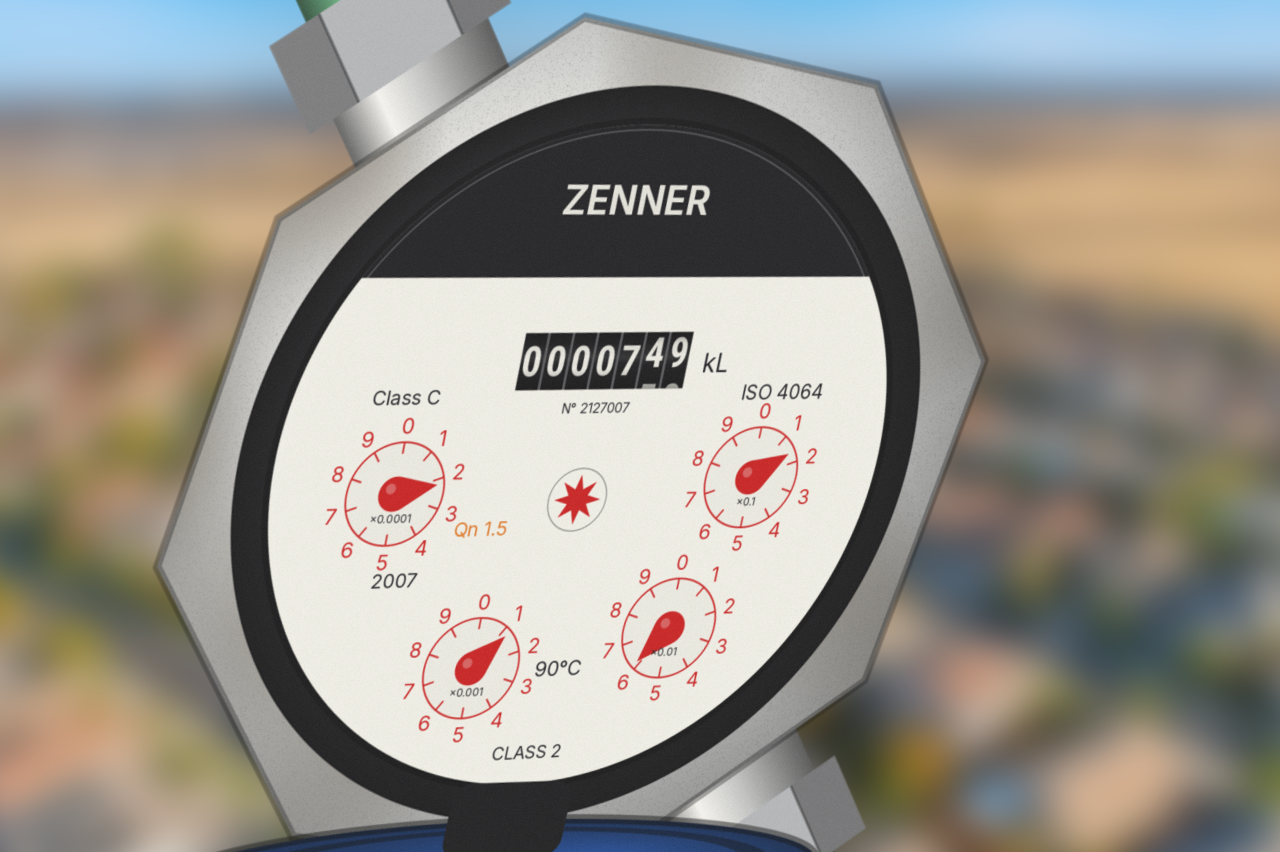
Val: 749.1612 kL
